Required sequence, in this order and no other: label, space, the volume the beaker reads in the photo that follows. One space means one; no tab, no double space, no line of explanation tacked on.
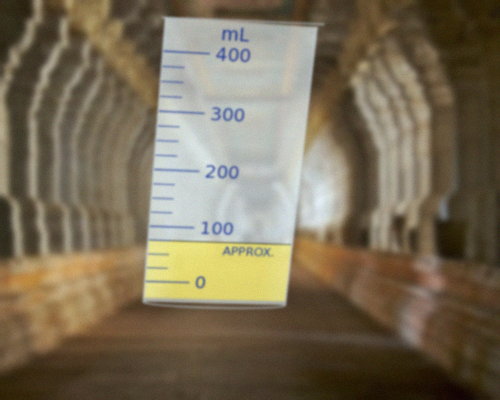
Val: 75 mL
